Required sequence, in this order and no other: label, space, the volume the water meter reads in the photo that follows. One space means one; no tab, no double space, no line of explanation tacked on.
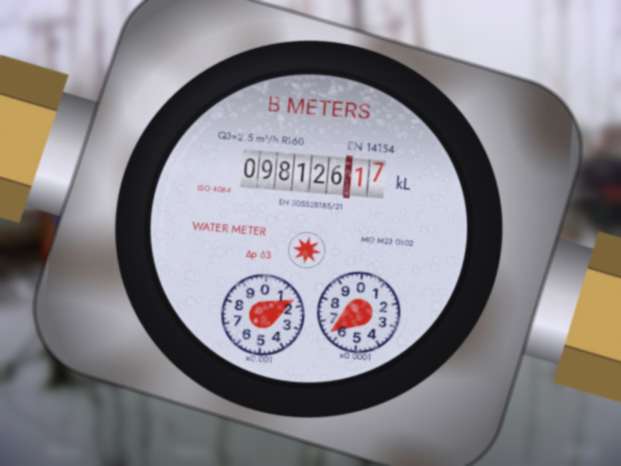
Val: 98126.1716 kL
